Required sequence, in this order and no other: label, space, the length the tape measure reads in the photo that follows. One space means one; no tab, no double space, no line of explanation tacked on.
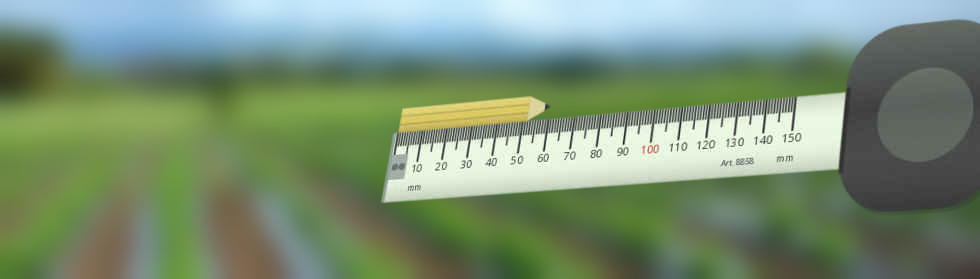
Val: 60 mm
